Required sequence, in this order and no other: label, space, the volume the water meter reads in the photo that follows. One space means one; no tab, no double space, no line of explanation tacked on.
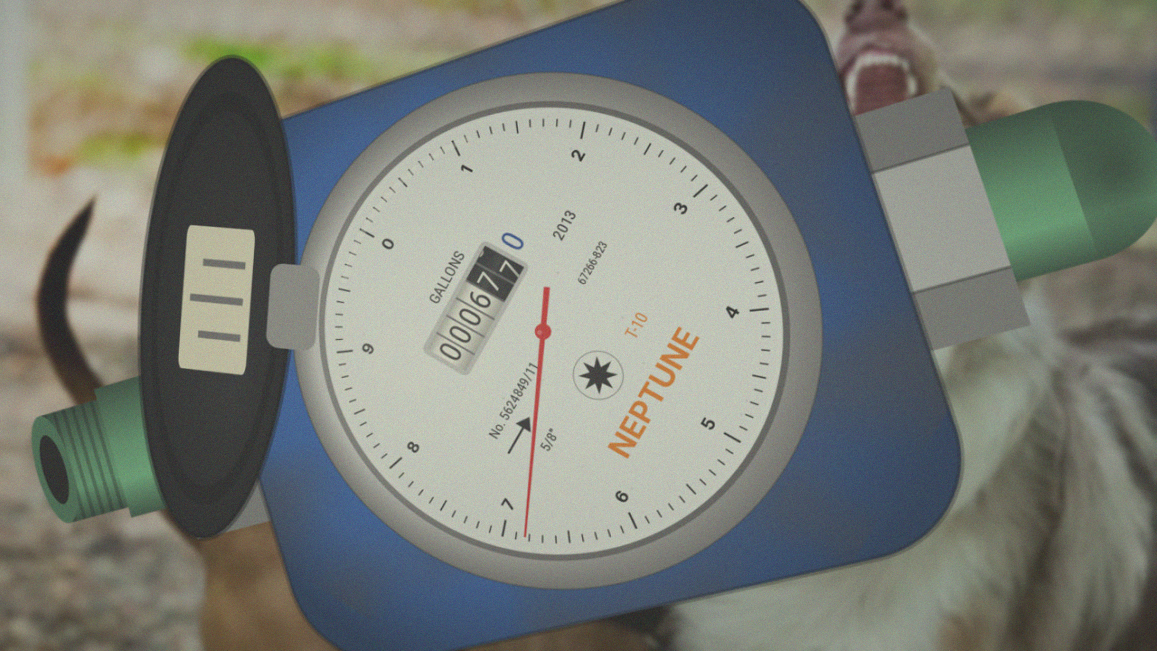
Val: 6766.8 gal
